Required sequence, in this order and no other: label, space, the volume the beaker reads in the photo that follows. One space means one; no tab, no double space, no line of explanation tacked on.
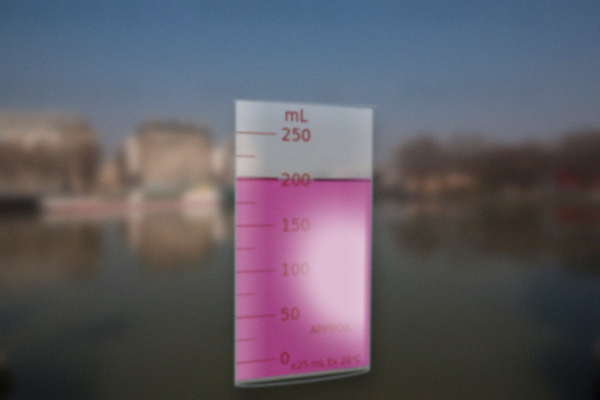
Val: 200 mL
